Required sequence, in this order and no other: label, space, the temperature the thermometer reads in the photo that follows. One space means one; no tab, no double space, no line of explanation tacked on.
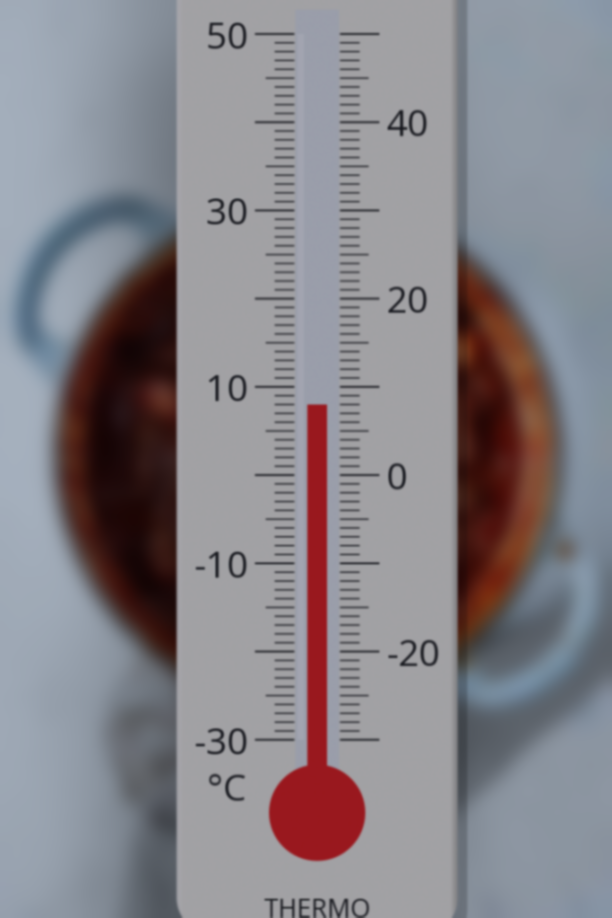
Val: 8 °C
